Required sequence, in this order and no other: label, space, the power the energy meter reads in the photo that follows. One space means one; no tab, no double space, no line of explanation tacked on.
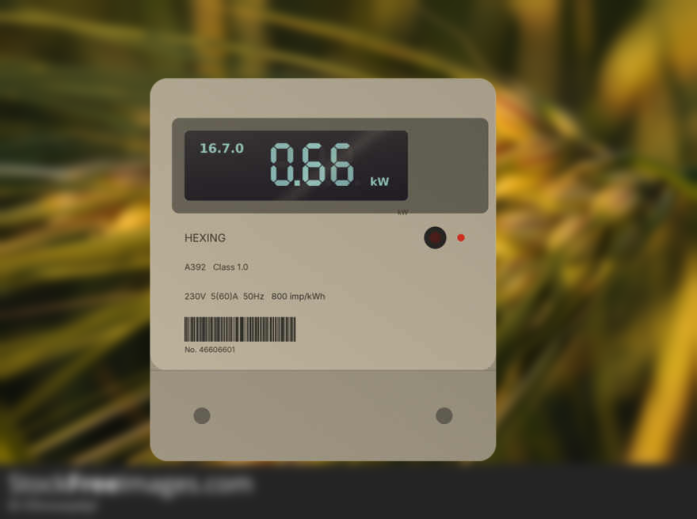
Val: 0.66 kW
